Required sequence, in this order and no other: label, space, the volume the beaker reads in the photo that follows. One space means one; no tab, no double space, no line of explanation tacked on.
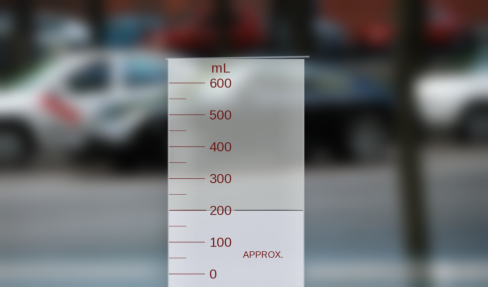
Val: 200 mL
